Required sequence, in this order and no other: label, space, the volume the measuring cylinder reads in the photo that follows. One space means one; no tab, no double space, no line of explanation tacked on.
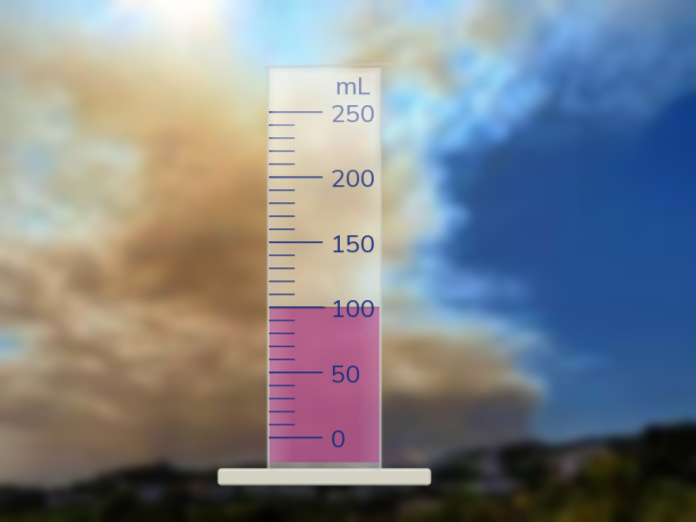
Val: 100 mL
